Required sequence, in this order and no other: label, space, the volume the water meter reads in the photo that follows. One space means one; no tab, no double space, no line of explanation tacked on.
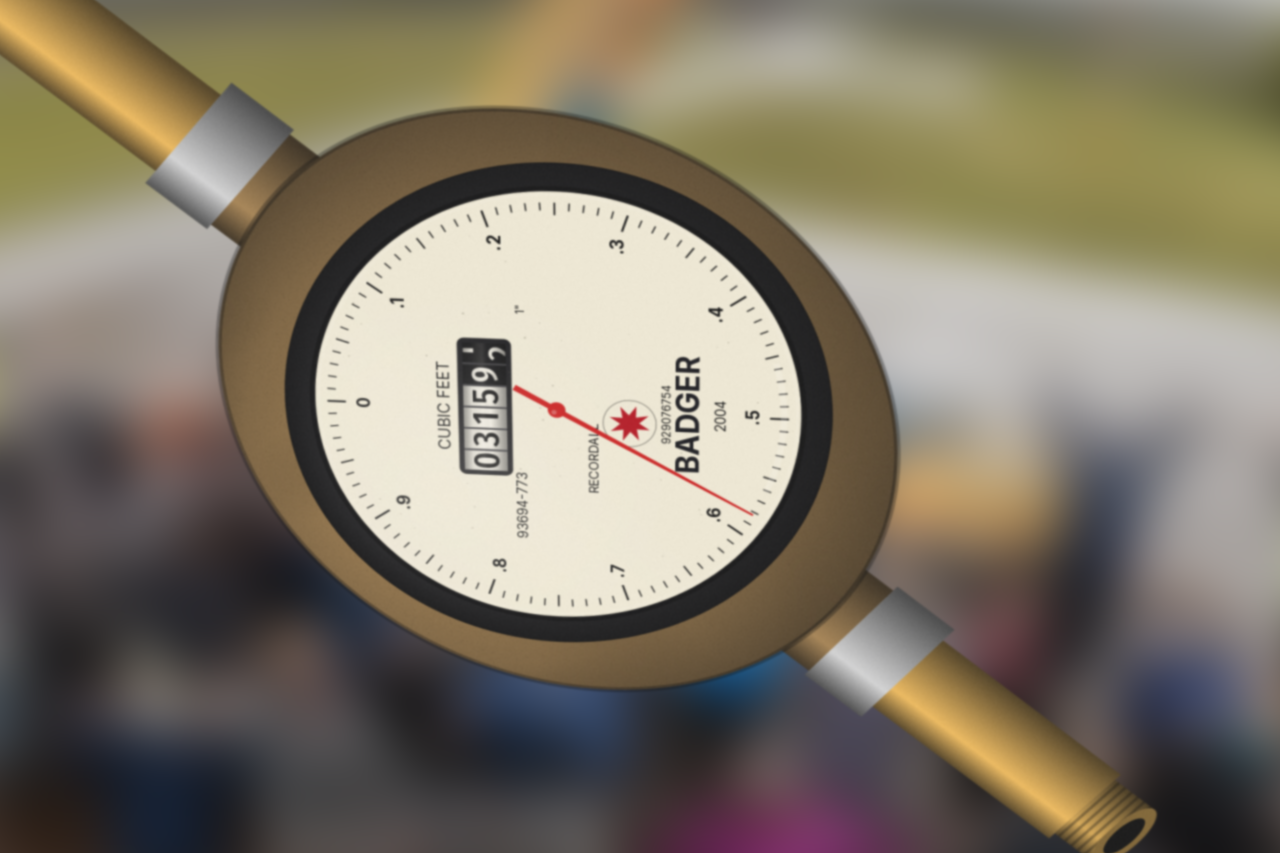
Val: 31591.58 ft³
